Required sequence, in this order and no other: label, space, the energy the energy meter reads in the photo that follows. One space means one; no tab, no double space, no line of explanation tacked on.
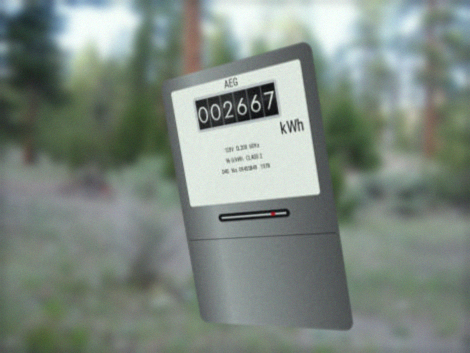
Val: 2667 kWh
